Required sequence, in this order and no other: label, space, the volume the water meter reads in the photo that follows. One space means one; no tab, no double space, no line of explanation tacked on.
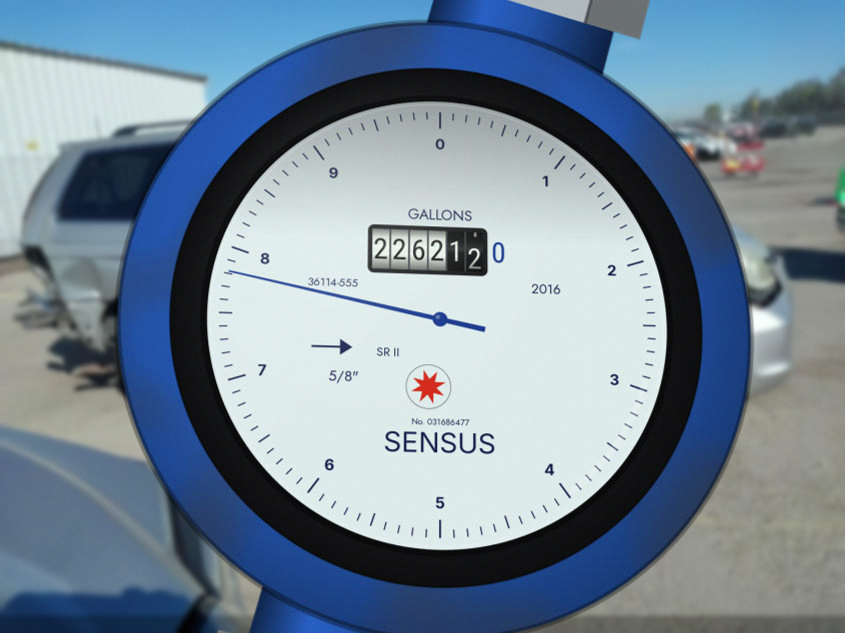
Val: 2262117.8 gal
